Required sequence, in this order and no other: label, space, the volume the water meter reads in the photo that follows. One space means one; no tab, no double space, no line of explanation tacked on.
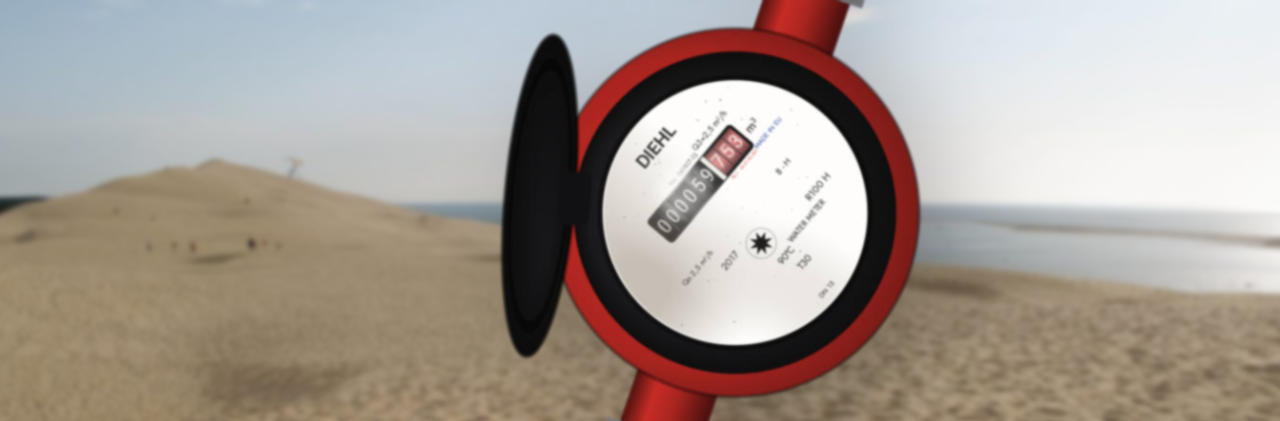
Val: 59.753 m³
